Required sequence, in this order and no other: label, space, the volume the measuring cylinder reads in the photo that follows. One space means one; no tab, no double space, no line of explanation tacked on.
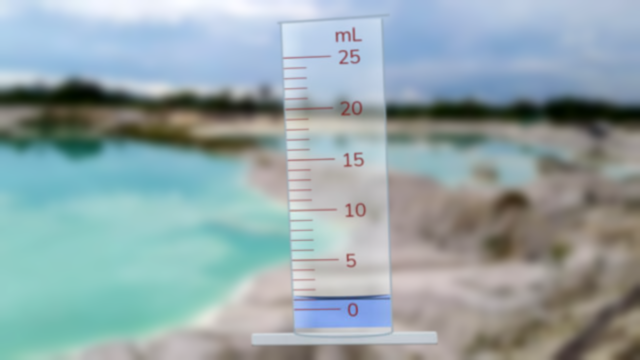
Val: 1 mL
